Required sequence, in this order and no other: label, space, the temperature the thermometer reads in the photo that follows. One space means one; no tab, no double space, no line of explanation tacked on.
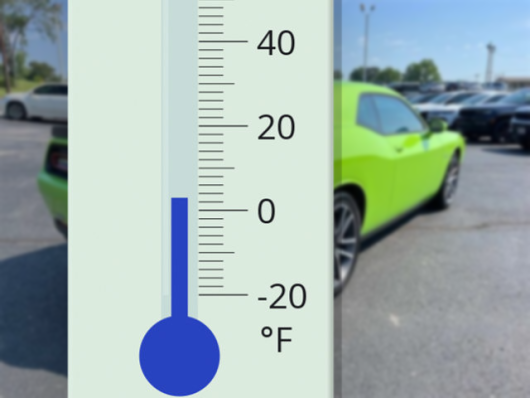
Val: 3 °F
